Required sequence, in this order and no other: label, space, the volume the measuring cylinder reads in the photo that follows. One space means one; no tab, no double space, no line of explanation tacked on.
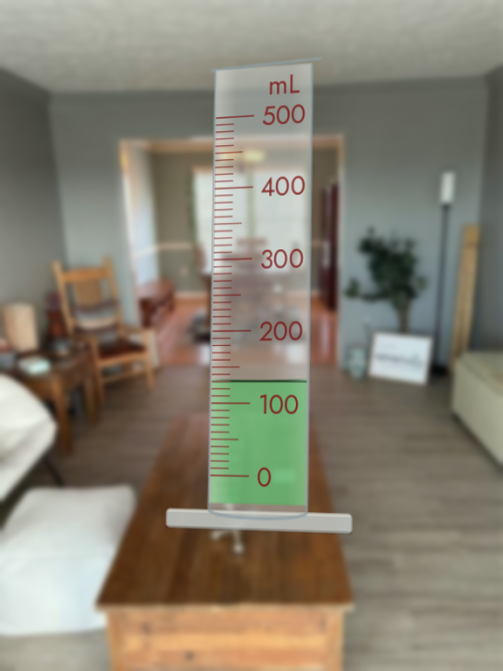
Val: 130 mL
